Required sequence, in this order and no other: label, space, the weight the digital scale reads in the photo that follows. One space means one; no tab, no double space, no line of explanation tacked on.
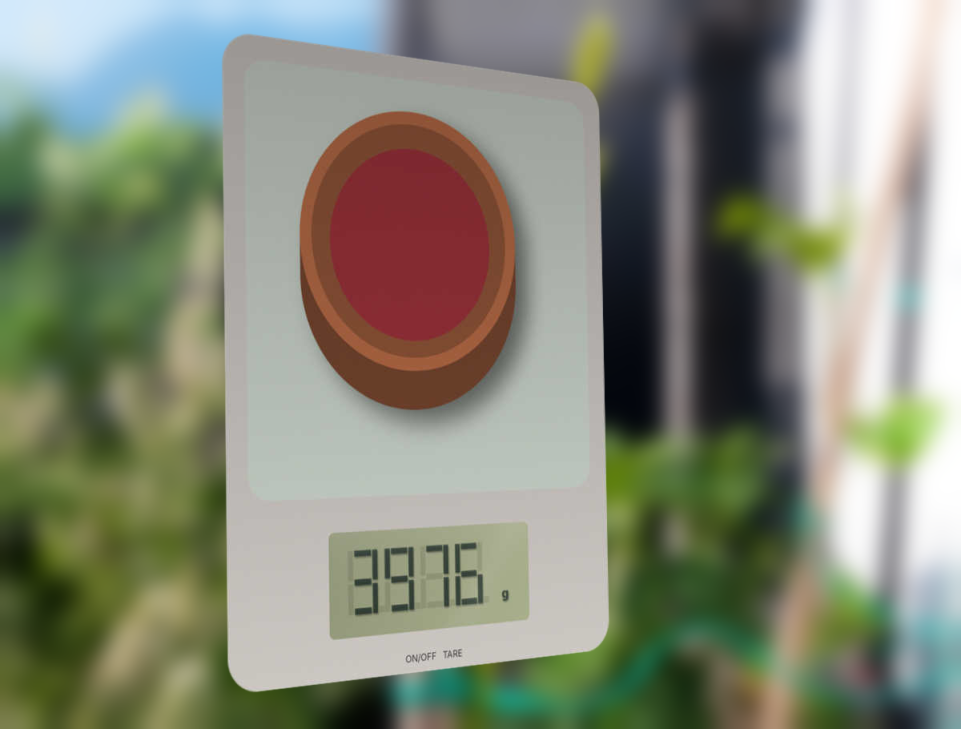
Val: 3976 g
